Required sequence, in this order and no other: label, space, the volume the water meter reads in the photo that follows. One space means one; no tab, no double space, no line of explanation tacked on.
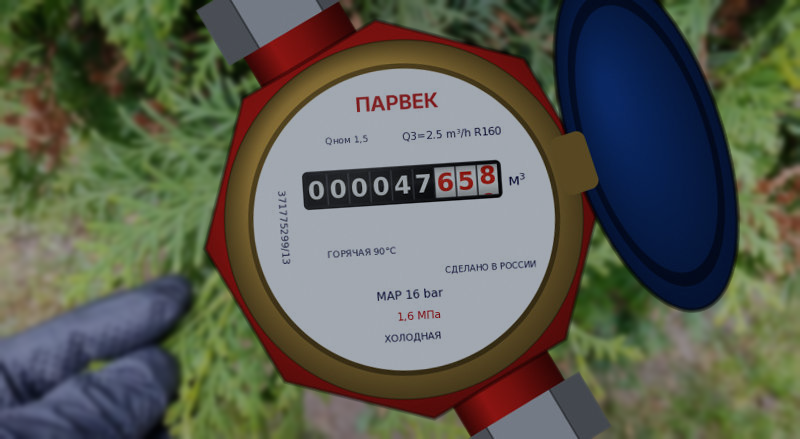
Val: 47.658 m³
